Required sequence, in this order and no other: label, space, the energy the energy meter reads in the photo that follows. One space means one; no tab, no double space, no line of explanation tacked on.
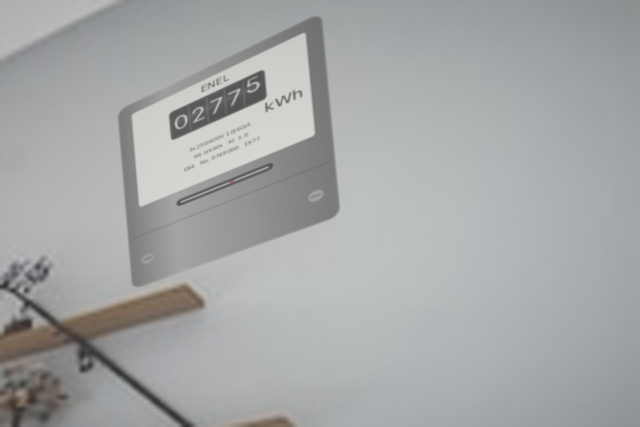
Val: 2775 kWh
